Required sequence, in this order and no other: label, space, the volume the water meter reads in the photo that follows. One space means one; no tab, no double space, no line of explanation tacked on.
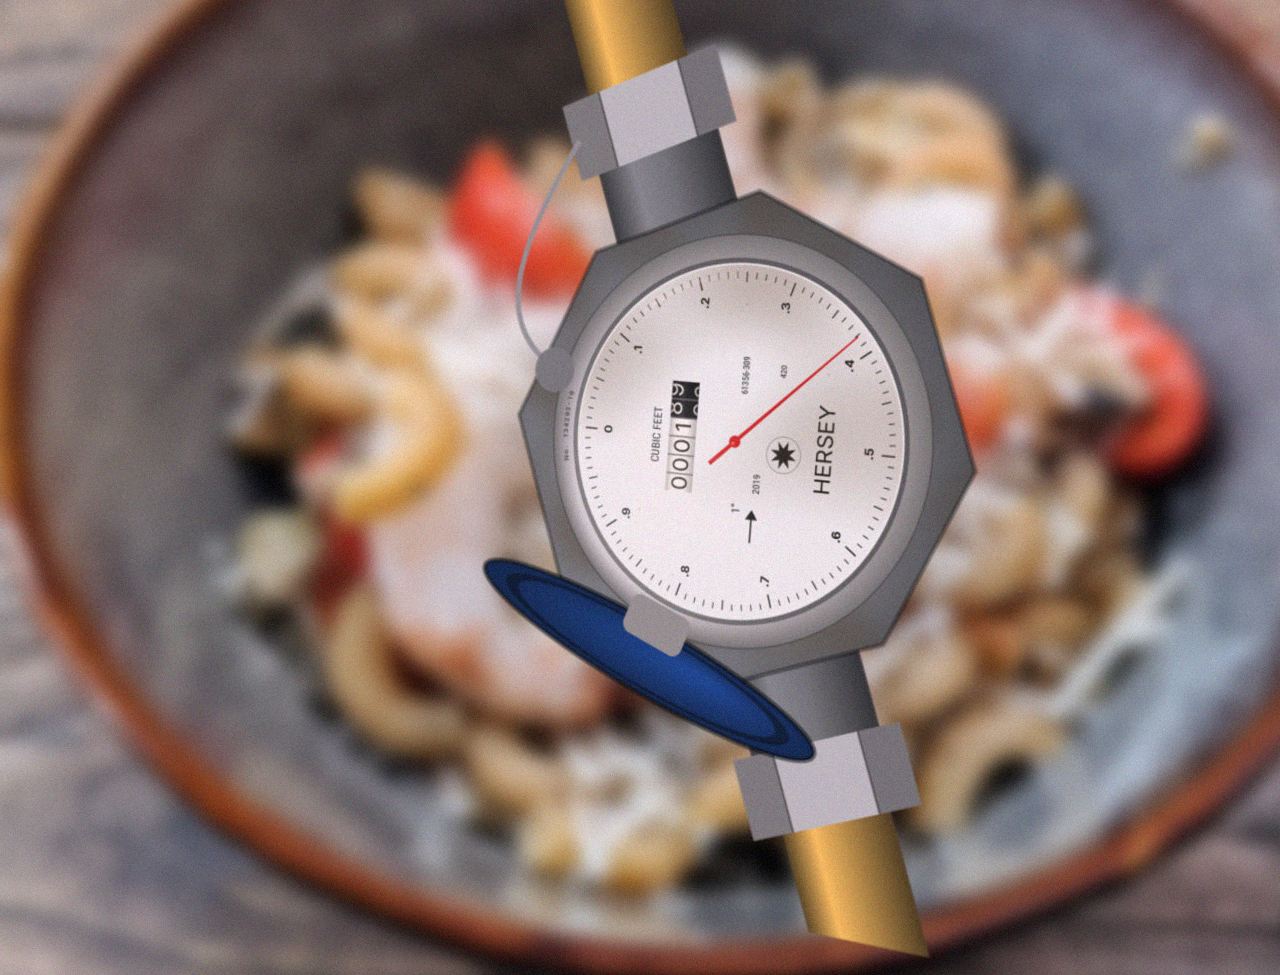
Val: 189.38 ft³
